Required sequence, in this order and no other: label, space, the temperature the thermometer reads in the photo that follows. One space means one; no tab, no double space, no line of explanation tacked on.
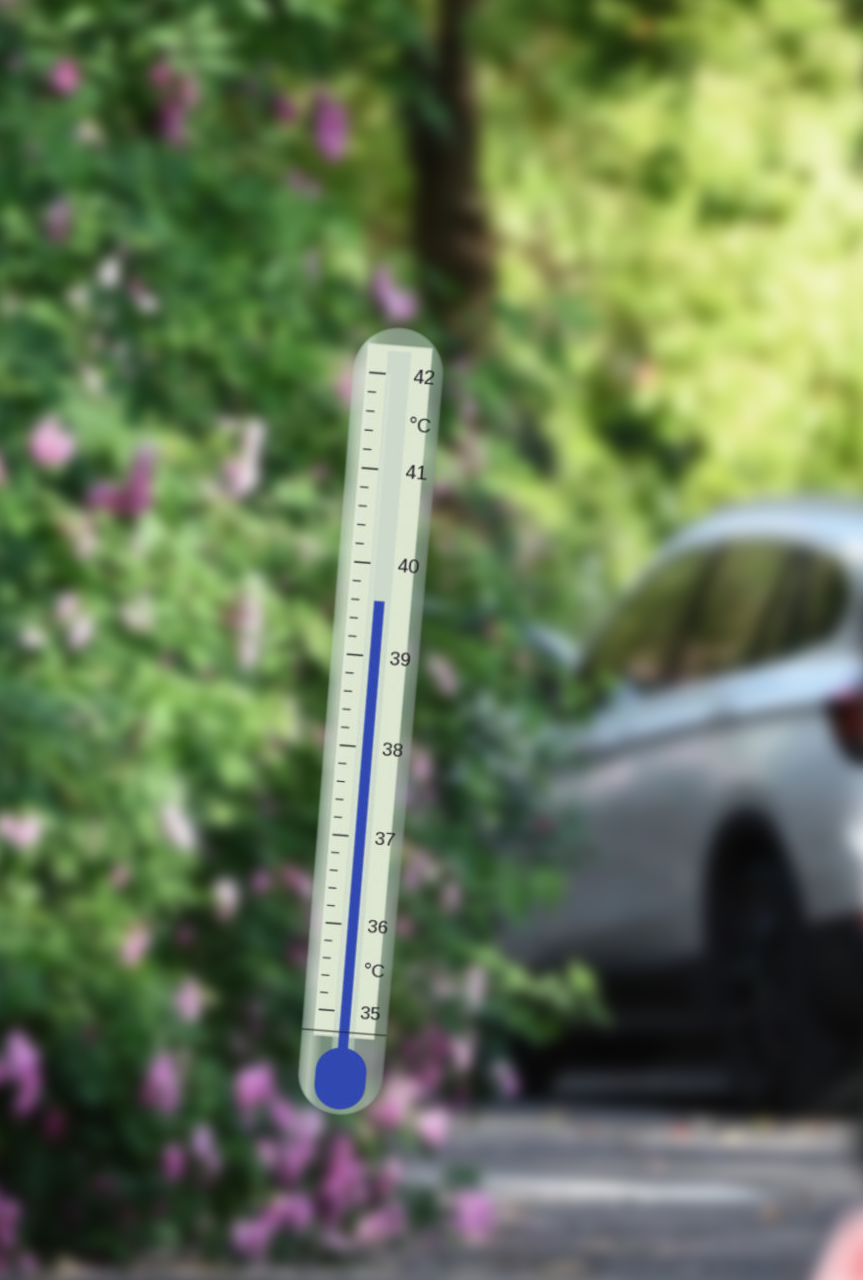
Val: 39.6 °C
